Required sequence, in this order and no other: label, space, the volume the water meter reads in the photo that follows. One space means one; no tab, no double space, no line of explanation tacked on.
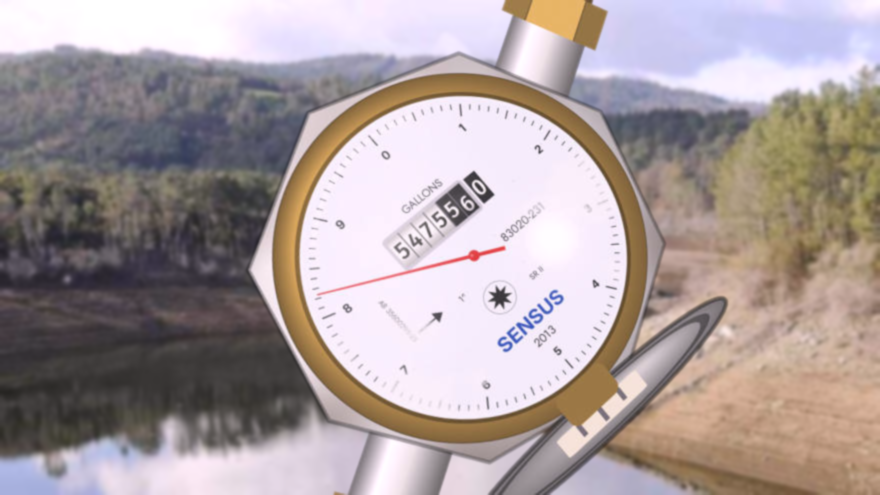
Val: 5475558.2 gal
